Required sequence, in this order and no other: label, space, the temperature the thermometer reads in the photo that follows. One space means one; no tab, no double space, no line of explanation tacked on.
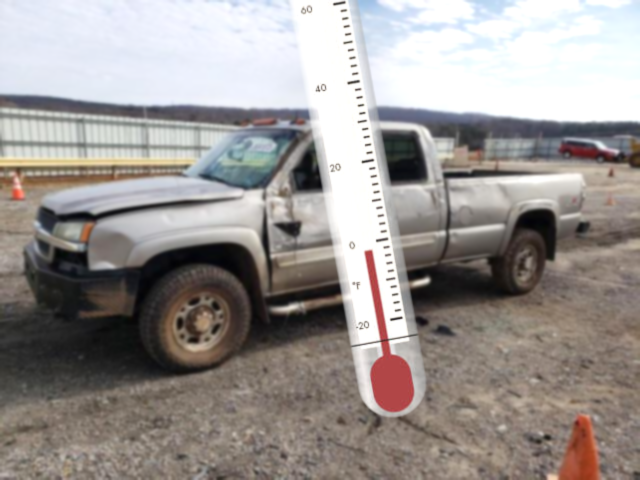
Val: -2 °F
